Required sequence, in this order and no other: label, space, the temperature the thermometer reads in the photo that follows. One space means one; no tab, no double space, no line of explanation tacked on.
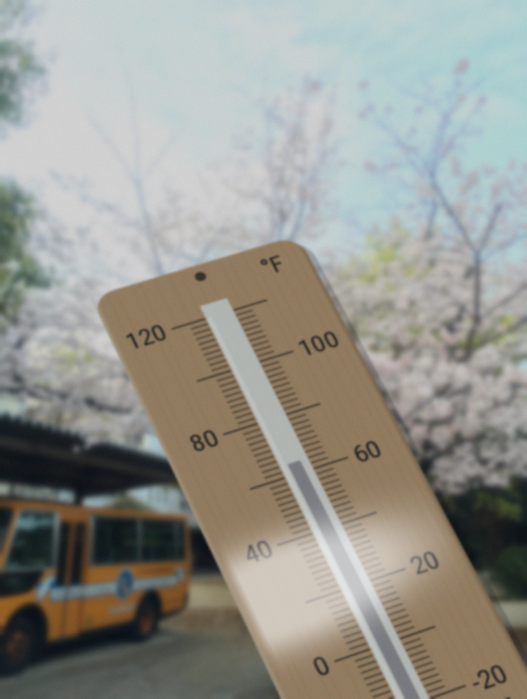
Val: 64 °F
